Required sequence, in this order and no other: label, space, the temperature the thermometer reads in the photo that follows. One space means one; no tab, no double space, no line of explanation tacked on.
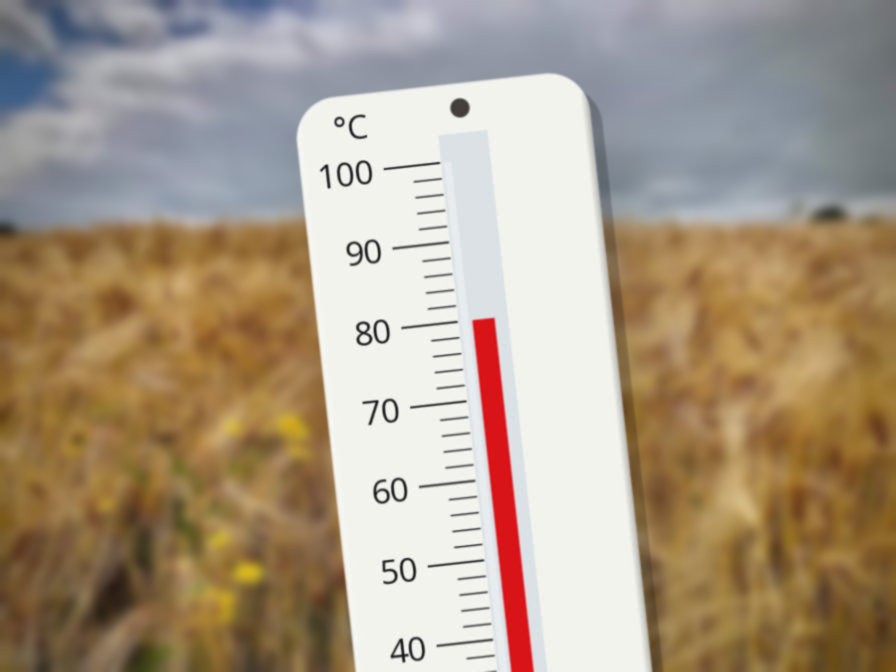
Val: 80 °C
